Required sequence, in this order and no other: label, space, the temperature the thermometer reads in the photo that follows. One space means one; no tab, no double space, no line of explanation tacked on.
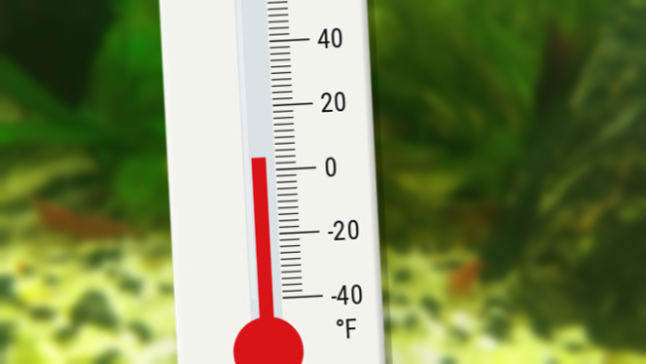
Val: 4 °F
